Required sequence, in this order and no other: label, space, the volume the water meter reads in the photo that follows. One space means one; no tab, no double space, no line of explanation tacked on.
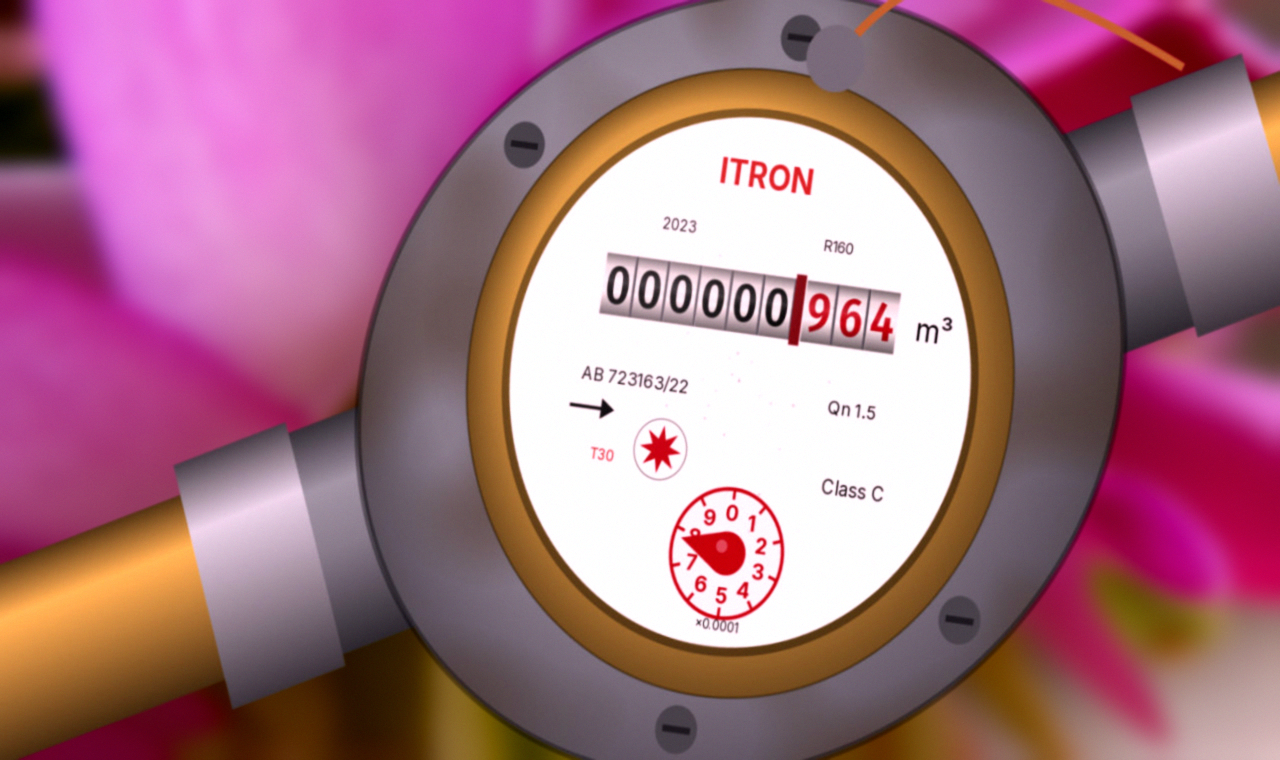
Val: 0.9647 m³
